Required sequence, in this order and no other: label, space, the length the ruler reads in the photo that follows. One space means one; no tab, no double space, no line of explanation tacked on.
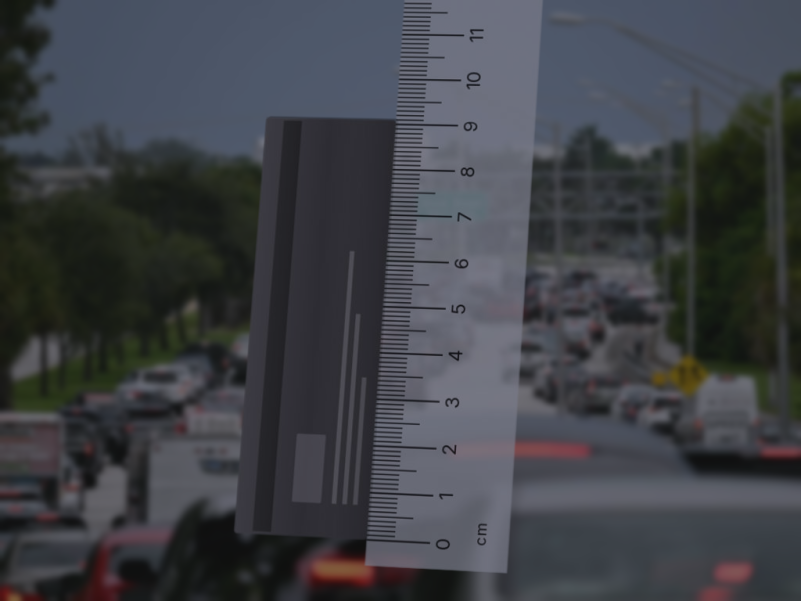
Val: 9.1 cm
